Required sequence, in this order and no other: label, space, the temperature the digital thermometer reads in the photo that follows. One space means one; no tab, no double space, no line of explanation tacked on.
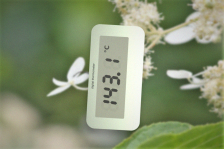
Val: 143.1 °C
